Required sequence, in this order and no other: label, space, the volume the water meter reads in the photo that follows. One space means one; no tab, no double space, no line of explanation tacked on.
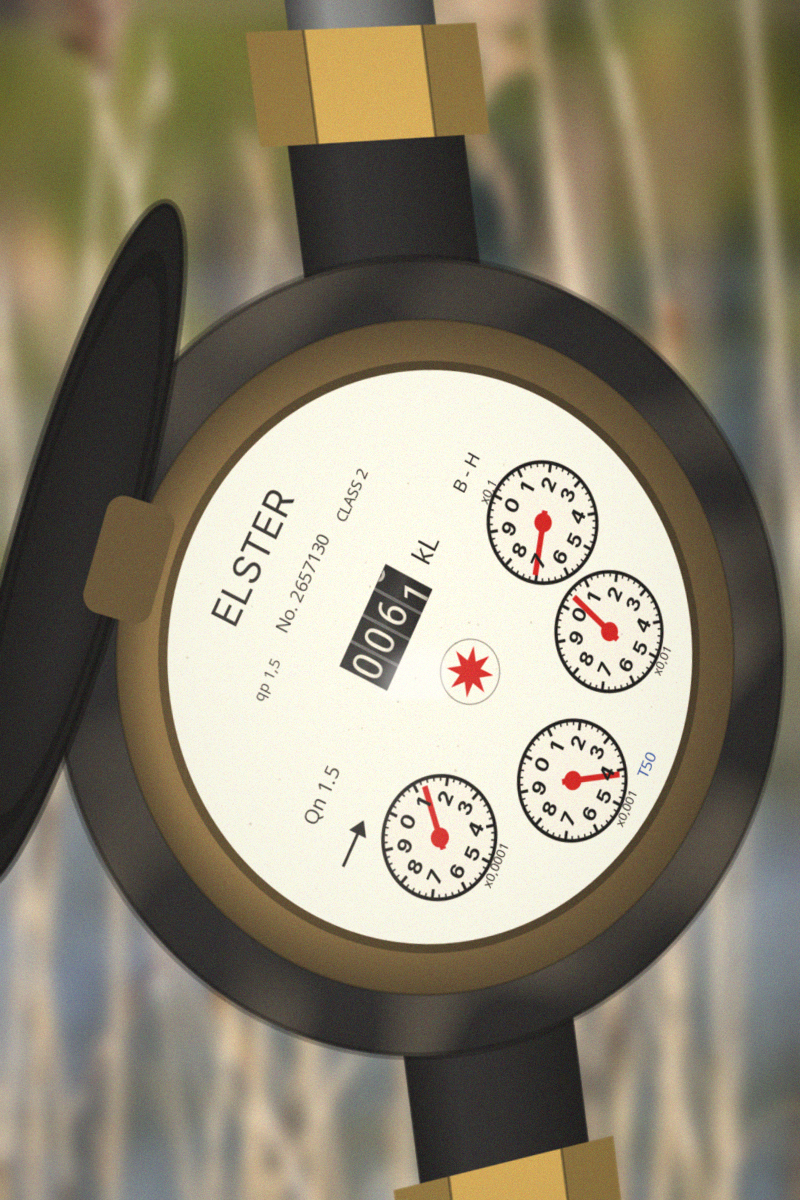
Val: 60.7041 kL
